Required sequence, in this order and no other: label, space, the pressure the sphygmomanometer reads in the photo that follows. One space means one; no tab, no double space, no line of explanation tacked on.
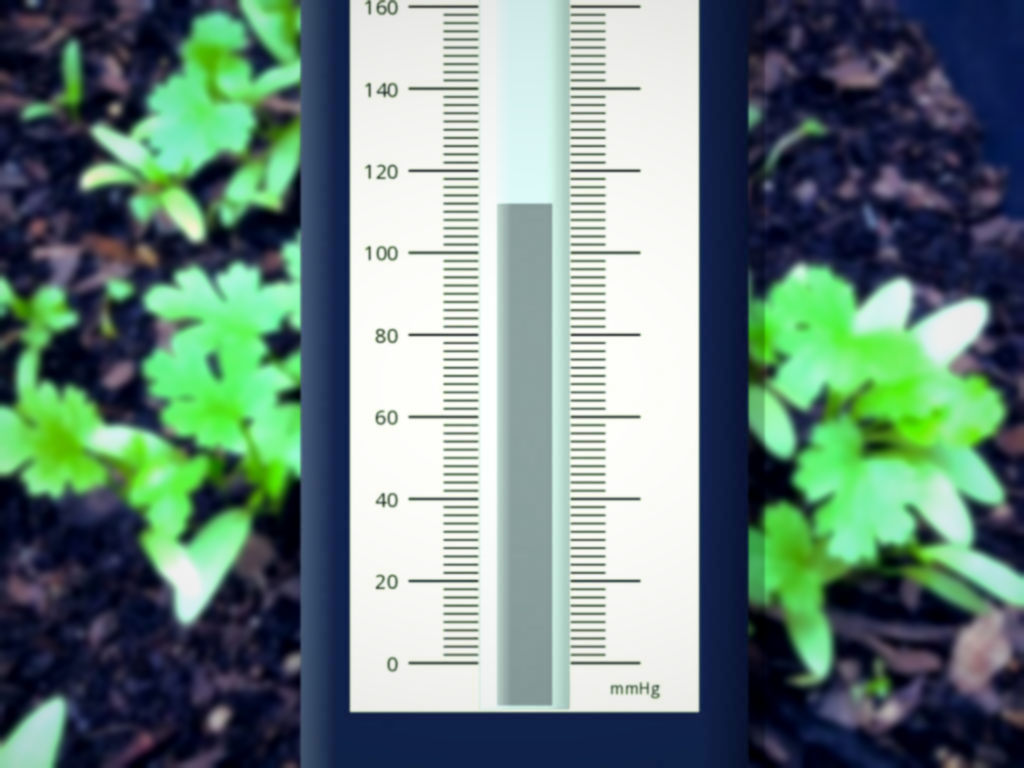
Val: 112 mmHg
